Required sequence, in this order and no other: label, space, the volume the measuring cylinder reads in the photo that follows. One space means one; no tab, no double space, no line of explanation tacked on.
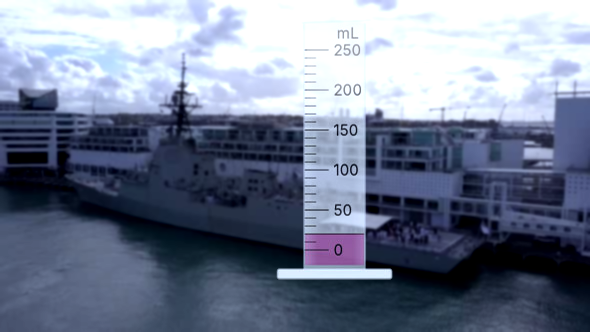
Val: 20 mL
